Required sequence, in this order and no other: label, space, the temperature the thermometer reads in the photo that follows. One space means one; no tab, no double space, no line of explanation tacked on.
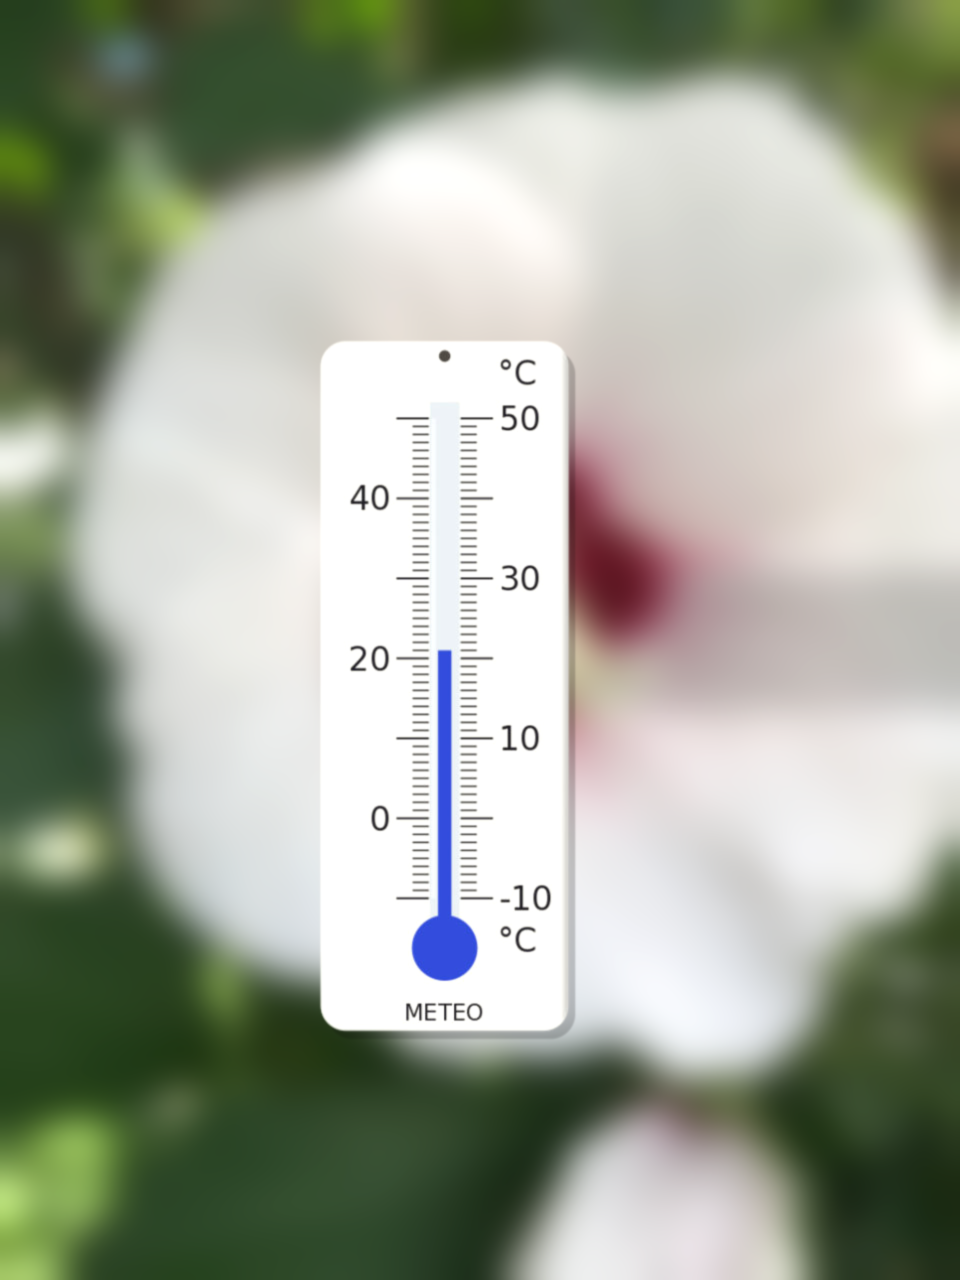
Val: 21 °C
